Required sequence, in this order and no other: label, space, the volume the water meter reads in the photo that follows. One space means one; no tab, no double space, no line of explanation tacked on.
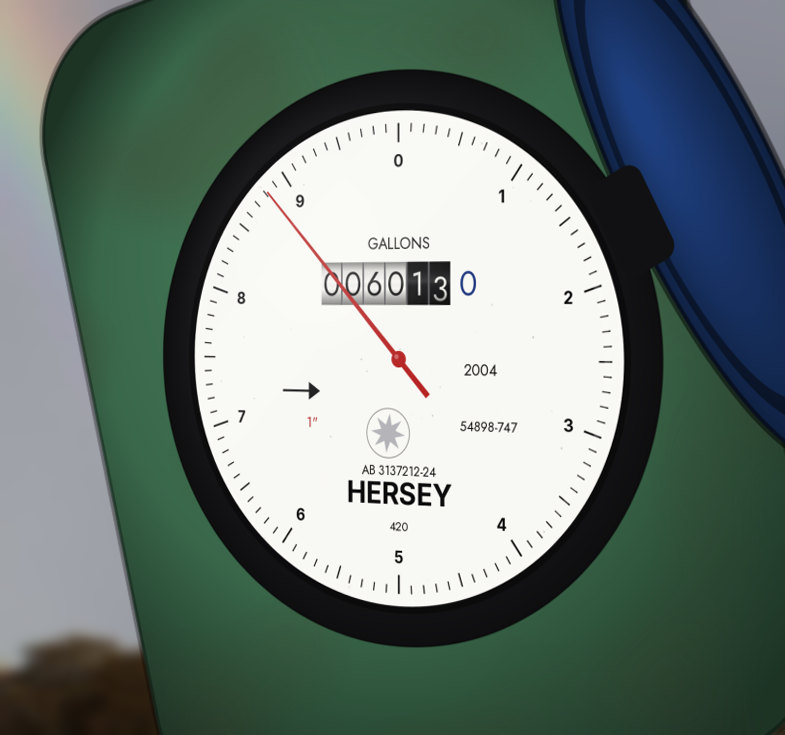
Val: 60128.8 gal
